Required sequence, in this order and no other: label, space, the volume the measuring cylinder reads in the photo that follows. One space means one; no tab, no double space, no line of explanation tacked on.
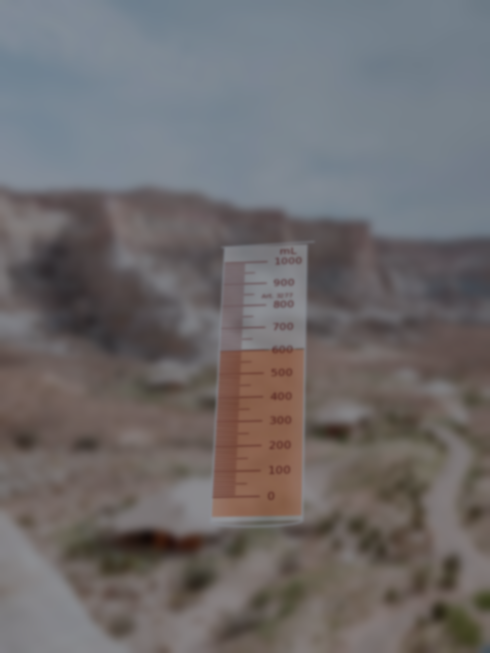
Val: 600 mL
